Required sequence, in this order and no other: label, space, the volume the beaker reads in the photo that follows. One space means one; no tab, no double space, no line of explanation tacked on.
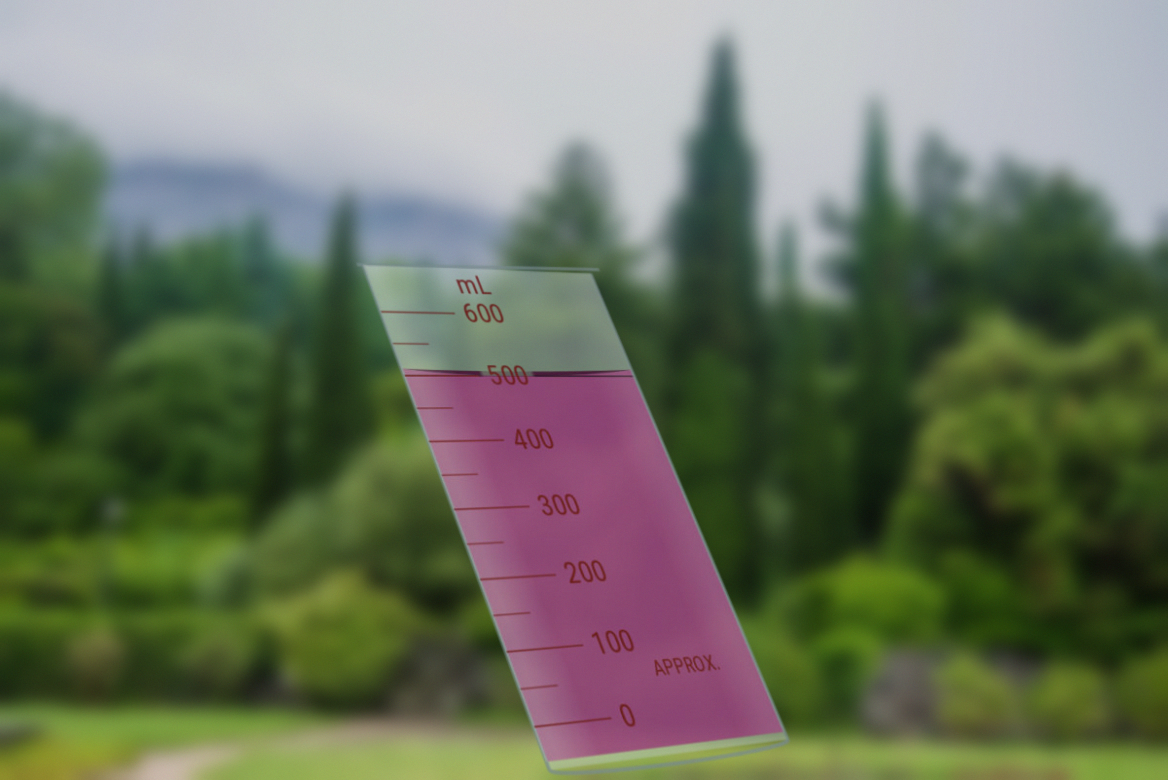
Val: 500 mL
